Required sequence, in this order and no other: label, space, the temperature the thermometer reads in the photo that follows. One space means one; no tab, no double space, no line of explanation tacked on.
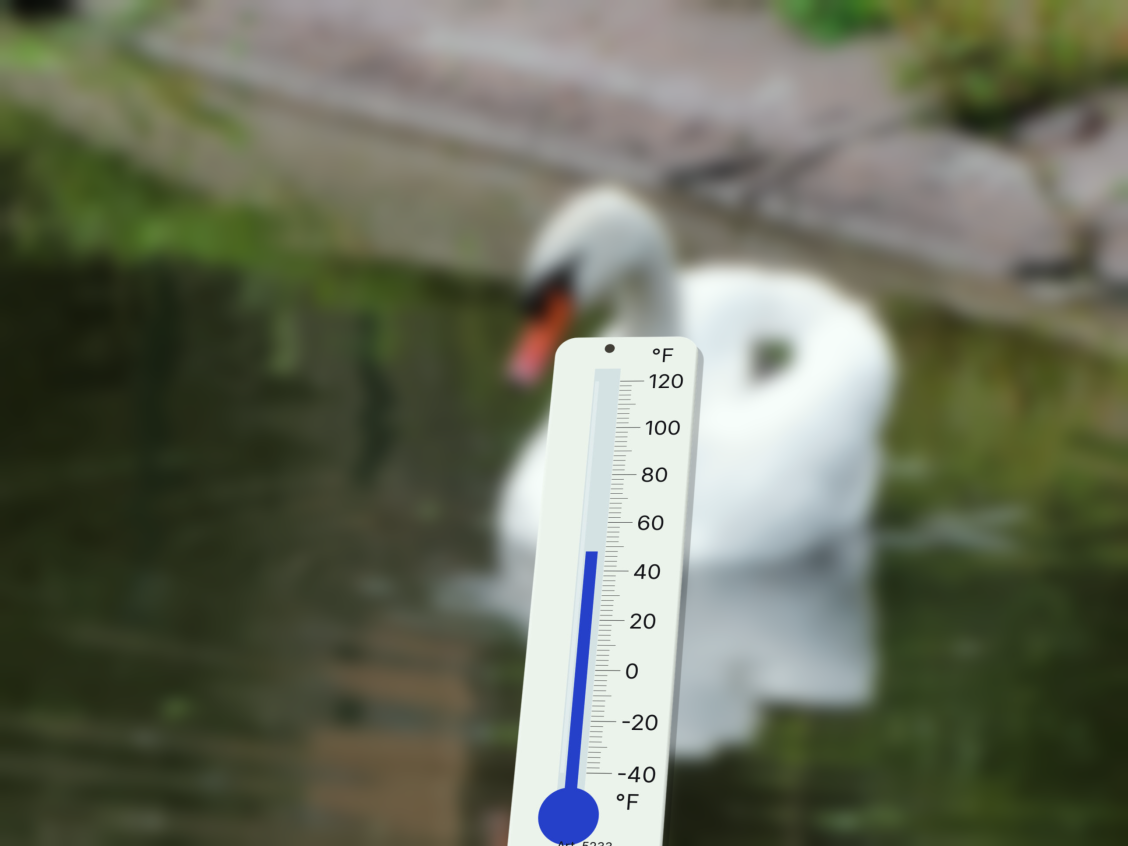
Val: 48 °F
